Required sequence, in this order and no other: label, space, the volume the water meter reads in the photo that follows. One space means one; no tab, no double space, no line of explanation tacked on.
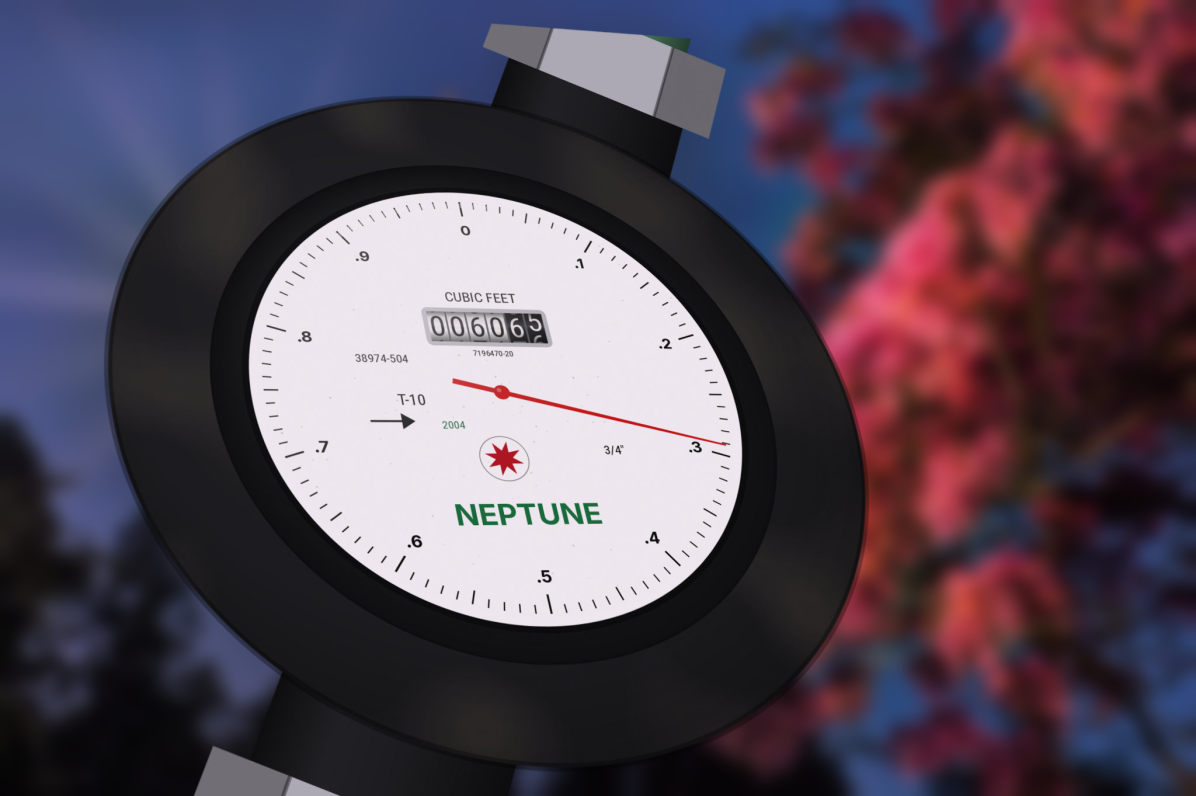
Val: 6065.29 ft³
